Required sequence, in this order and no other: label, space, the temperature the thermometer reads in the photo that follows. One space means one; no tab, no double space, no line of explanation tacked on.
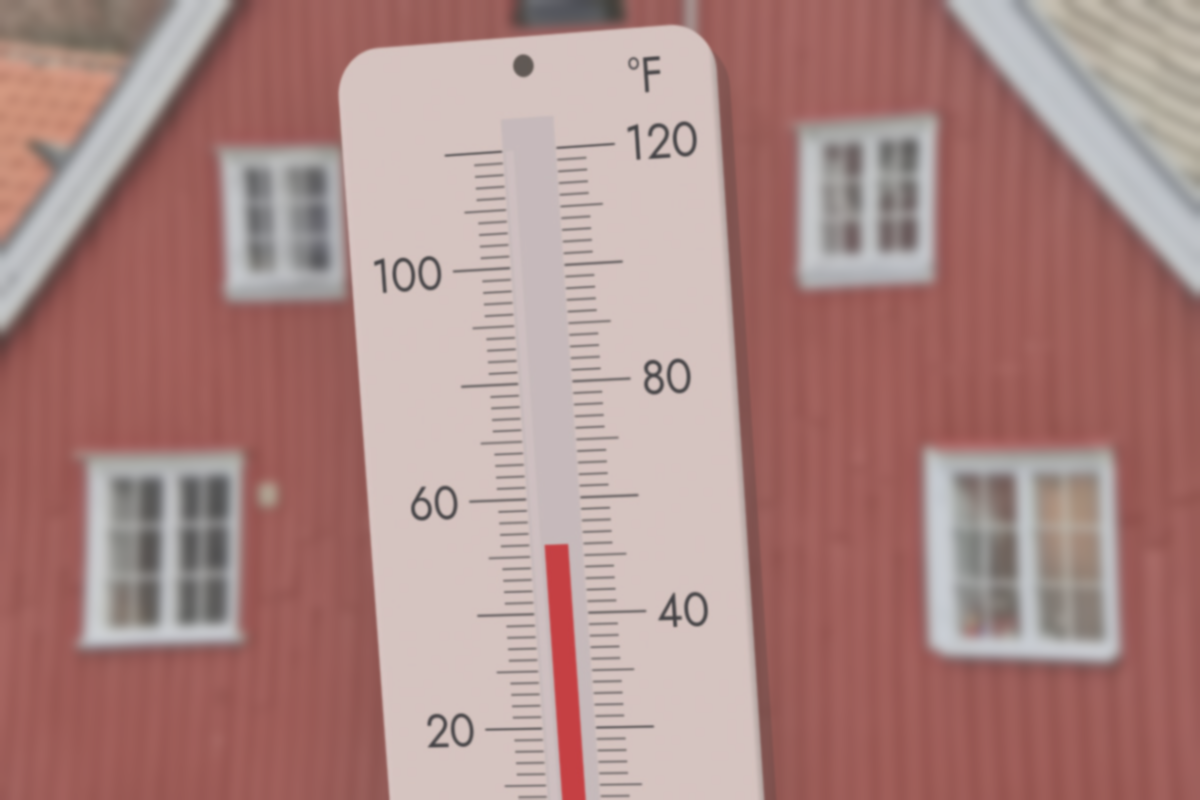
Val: 52 °F
